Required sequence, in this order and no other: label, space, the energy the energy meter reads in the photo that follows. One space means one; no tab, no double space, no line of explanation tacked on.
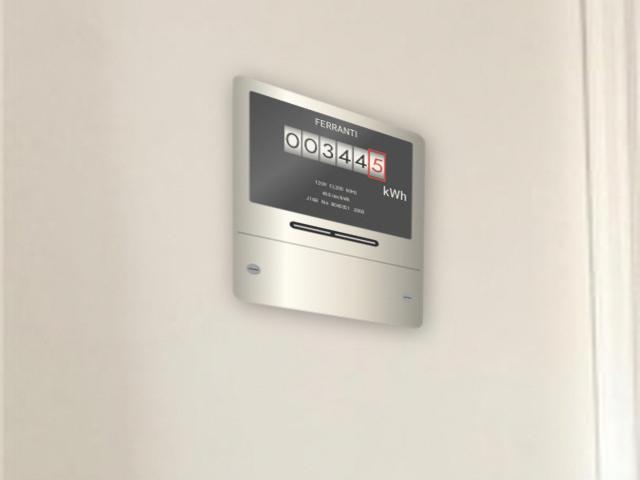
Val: 344.5 kWh
